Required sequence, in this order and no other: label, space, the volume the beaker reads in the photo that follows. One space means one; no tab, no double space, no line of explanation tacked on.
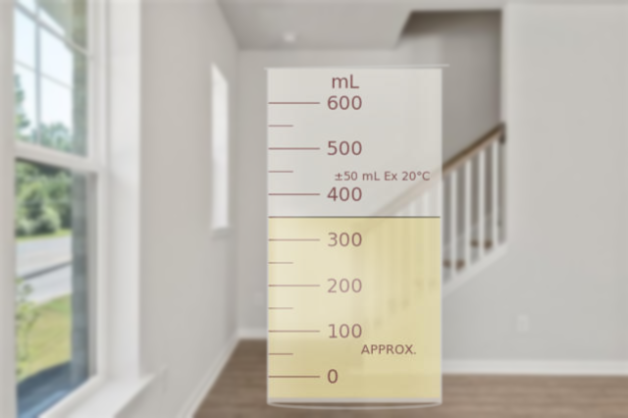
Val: 350 mL
